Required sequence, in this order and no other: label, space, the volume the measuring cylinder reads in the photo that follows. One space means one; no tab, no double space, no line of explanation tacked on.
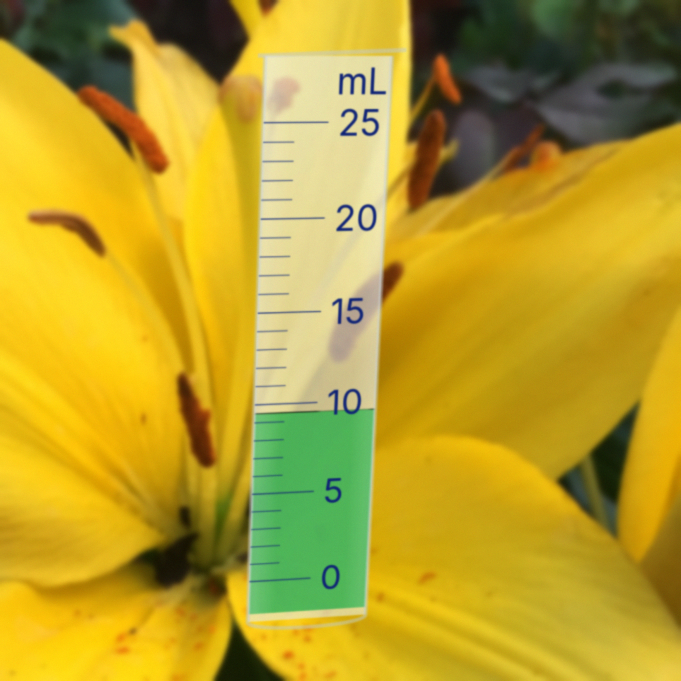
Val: 9.5 mL
